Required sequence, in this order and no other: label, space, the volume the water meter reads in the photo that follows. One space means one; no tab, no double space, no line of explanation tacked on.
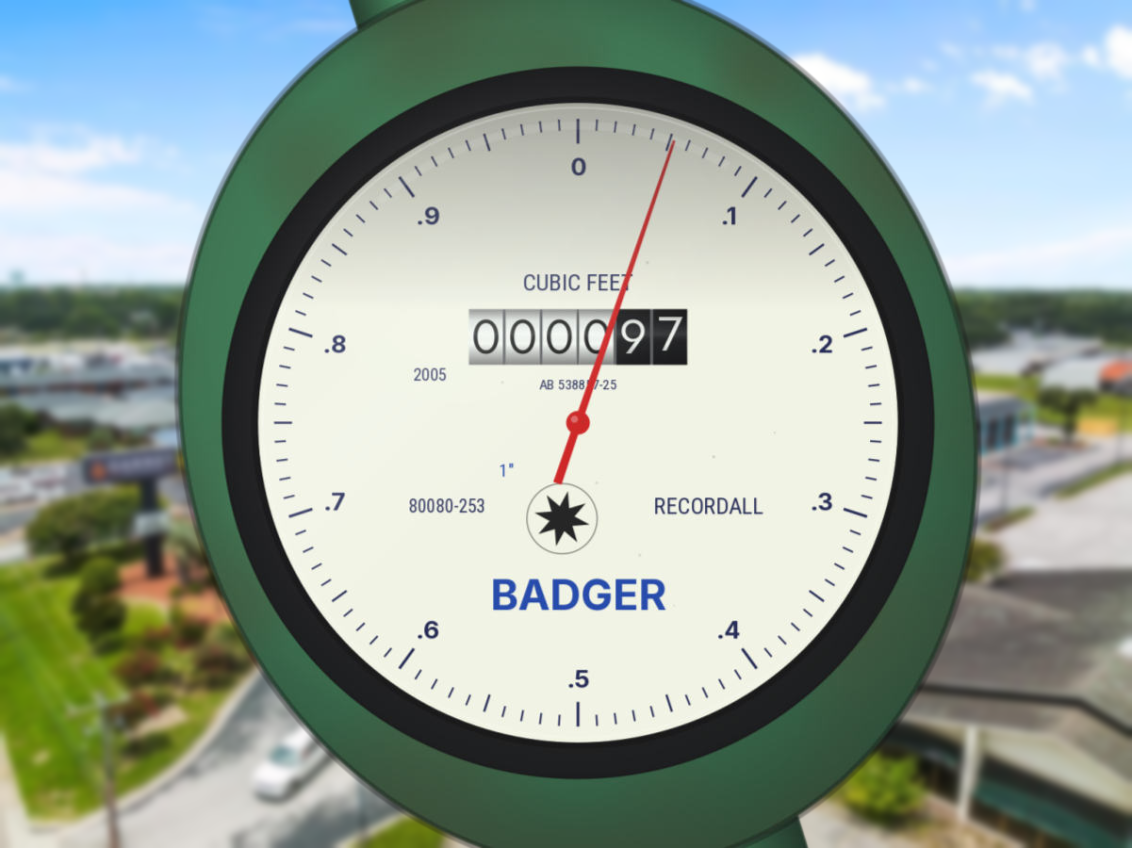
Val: 97.05 ft³
